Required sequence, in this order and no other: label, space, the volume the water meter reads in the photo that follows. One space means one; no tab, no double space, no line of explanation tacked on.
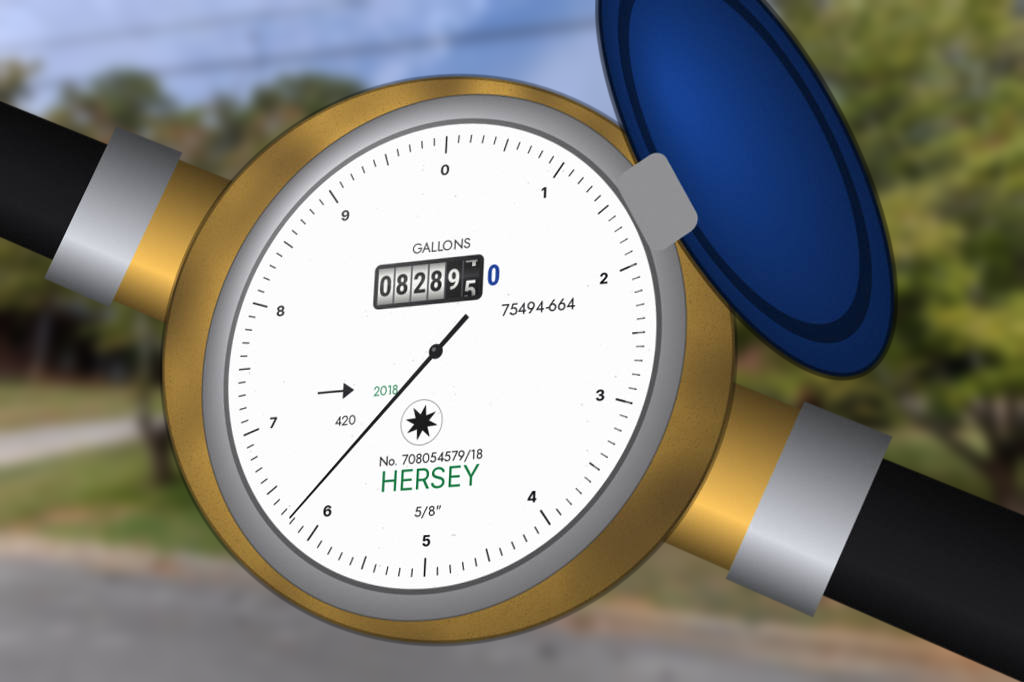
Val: 828946.2 gal
